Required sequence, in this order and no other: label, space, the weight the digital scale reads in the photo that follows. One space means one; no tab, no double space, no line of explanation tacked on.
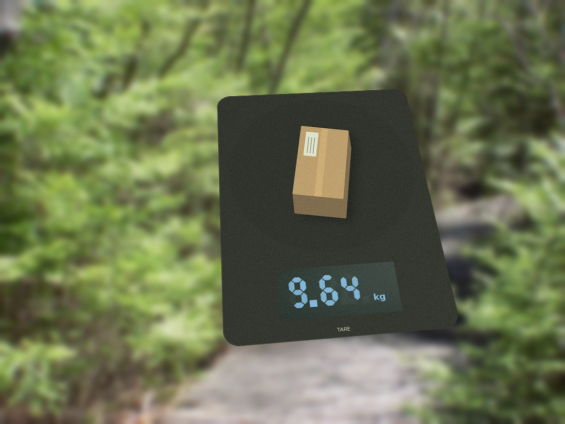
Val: 9.64 kg
